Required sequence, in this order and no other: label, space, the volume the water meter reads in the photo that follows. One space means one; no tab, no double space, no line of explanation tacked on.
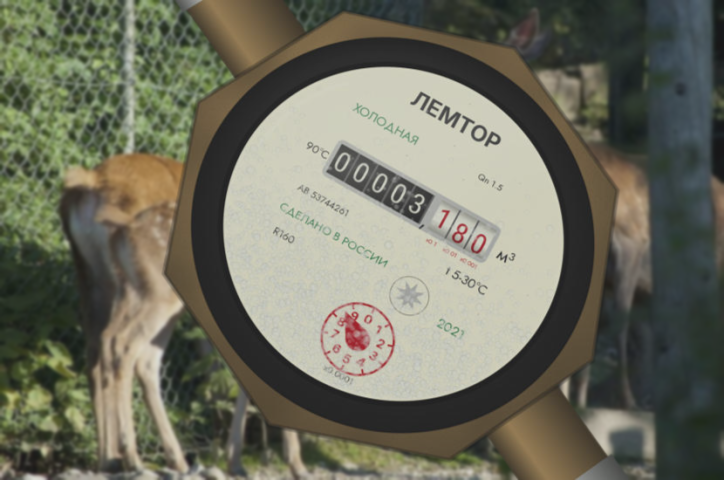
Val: 3.1798 m³
